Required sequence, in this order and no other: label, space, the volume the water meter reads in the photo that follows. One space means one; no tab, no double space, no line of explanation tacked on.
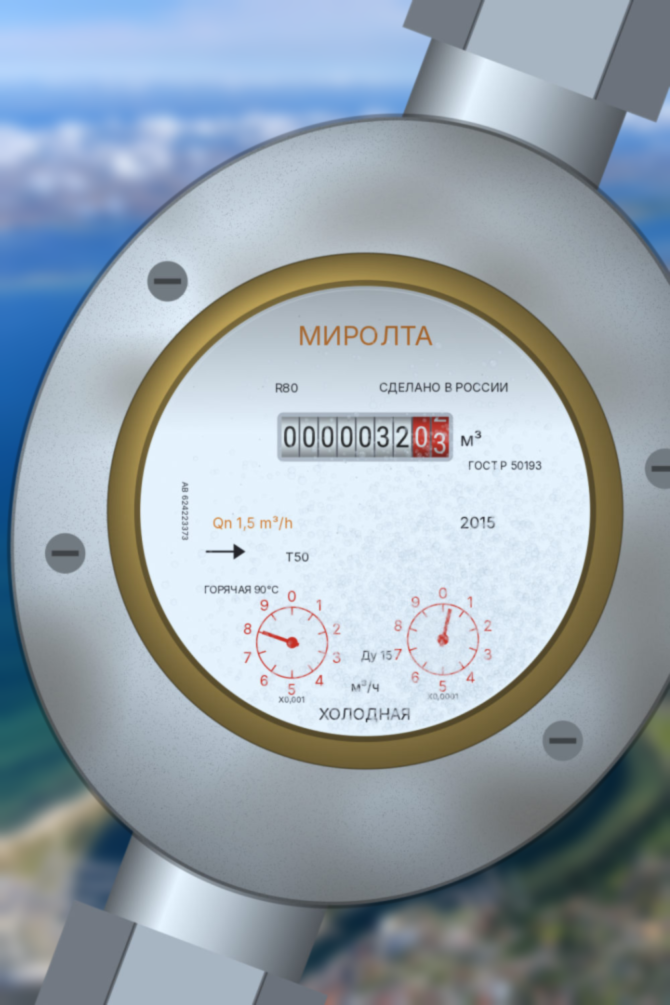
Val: 32.0280 m³
